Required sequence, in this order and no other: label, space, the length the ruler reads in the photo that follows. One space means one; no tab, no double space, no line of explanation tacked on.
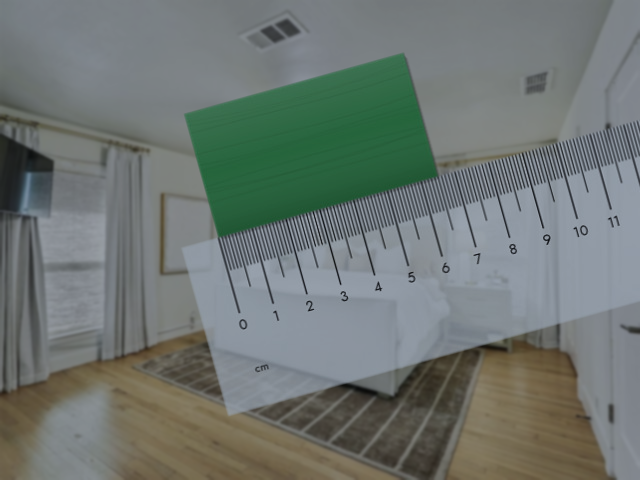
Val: 6.5 cm
